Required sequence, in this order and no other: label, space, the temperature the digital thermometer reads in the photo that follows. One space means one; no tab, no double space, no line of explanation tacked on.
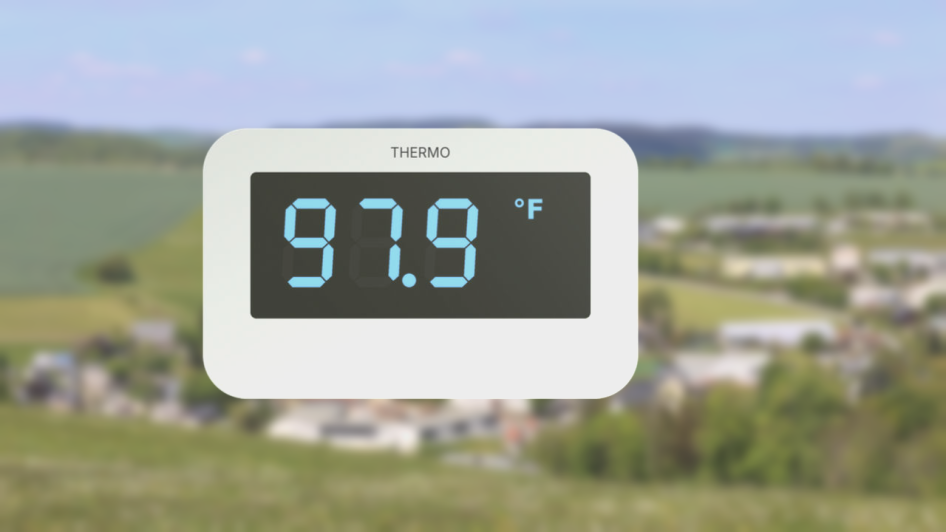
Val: 97.9 °F
